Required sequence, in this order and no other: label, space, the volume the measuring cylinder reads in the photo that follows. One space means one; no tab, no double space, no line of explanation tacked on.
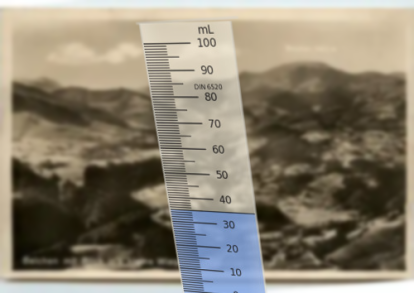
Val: 35 mL
